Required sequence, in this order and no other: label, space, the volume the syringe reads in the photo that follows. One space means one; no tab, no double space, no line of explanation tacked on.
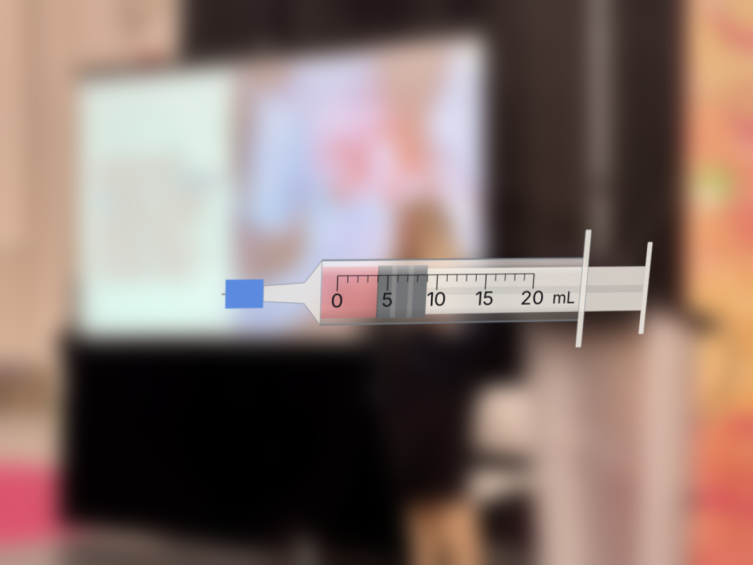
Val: 4 mL
